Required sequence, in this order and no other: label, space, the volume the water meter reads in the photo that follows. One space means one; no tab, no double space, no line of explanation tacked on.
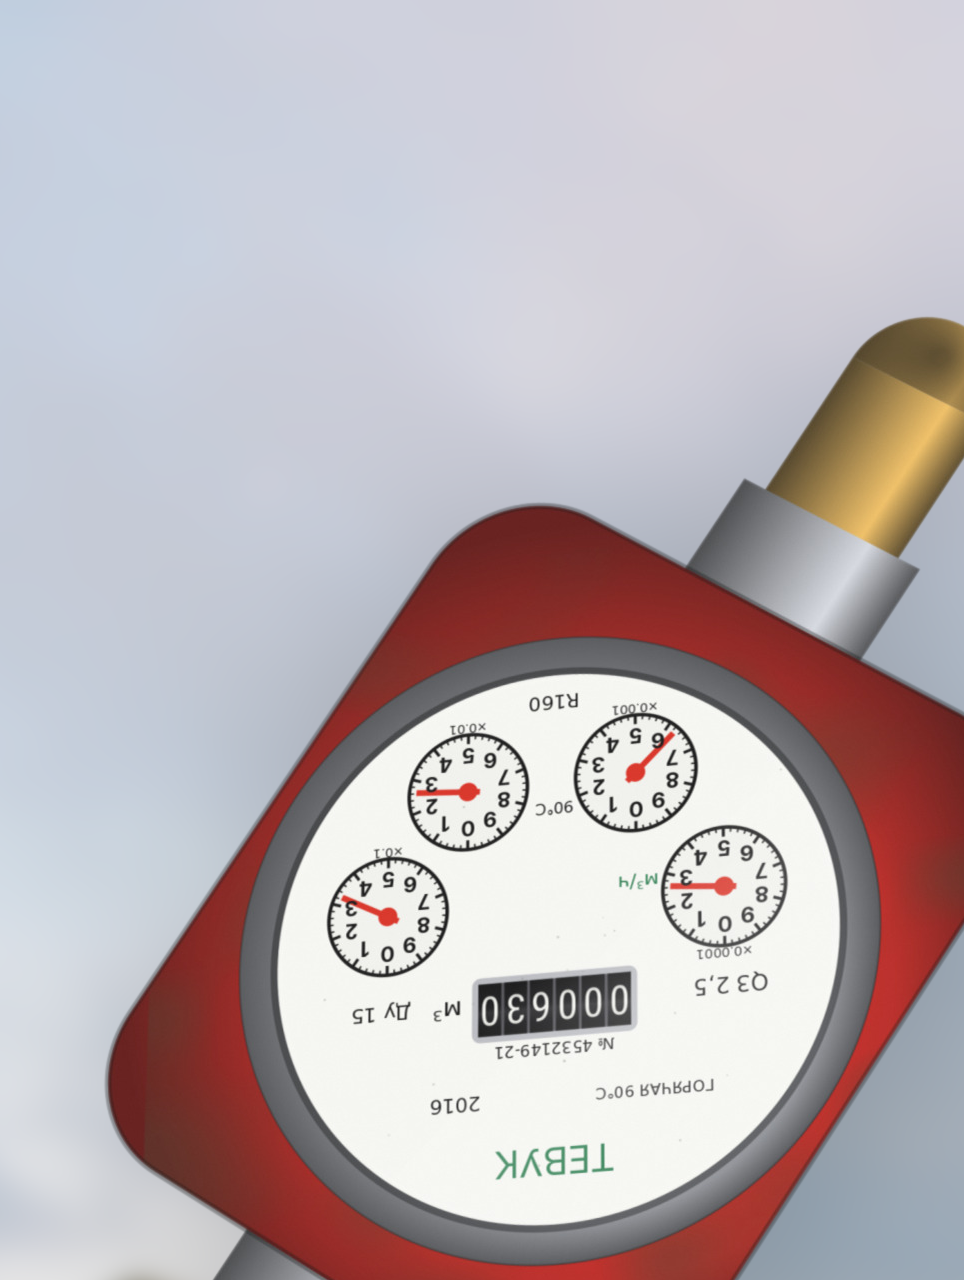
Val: 630.3262 m³
